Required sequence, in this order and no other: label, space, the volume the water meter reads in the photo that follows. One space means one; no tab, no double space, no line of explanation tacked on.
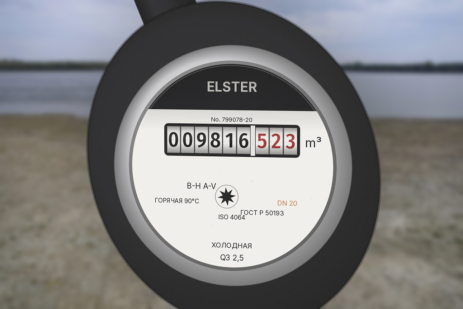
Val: 9816.523 m³
